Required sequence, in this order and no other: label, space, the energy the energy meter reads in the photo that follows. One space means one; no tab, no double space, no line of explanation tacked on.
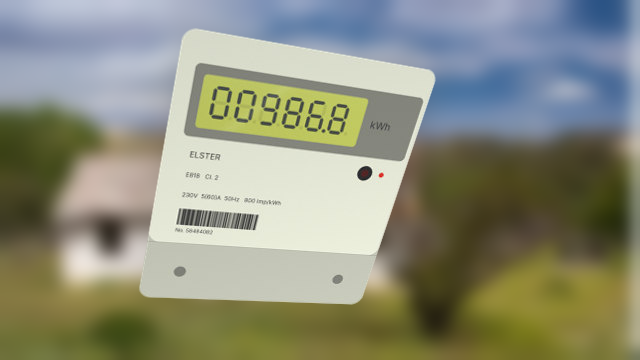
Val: 986.8 kWh
